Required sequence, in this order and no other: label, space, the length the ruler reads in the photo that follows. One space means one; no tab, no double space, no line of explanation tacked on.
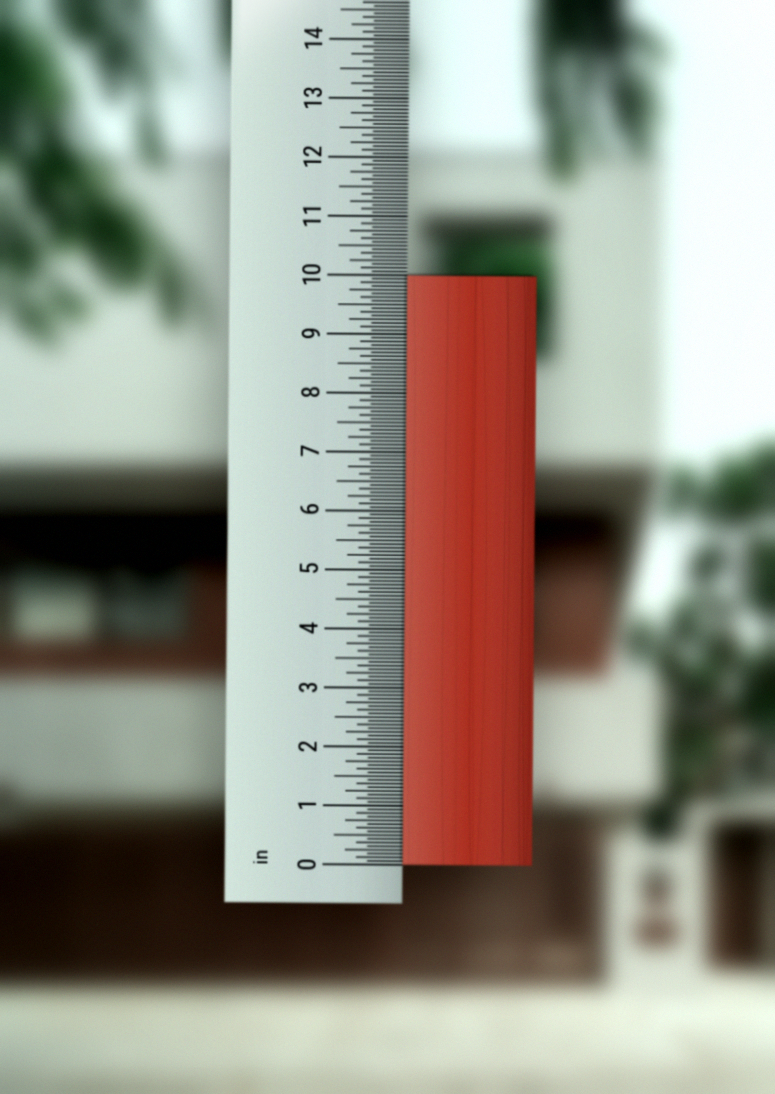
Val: 10 in
